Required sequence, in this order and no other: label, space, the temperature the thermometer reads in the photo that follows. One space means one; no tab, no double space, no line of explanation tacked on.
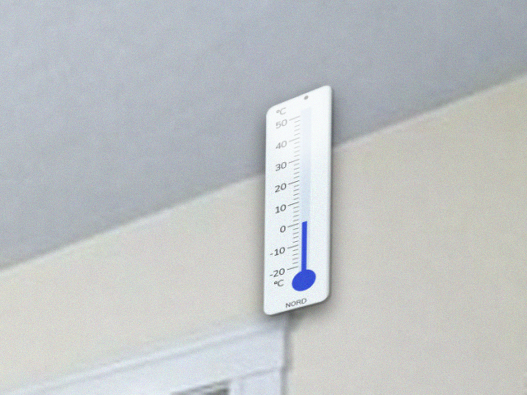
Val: 0 °C
